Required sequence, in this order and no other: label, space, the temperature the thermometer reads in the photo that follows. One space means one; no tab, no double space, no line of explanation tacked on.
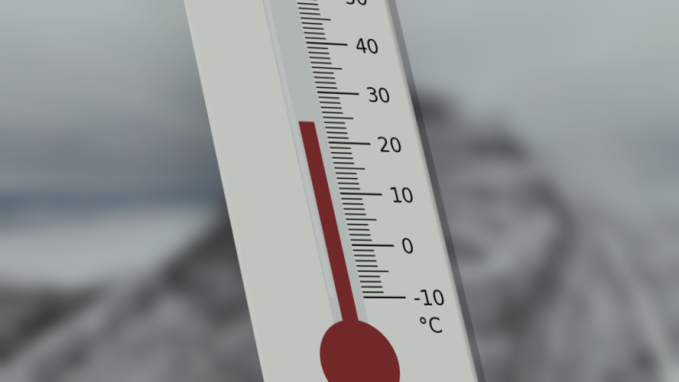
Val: 24 °C
